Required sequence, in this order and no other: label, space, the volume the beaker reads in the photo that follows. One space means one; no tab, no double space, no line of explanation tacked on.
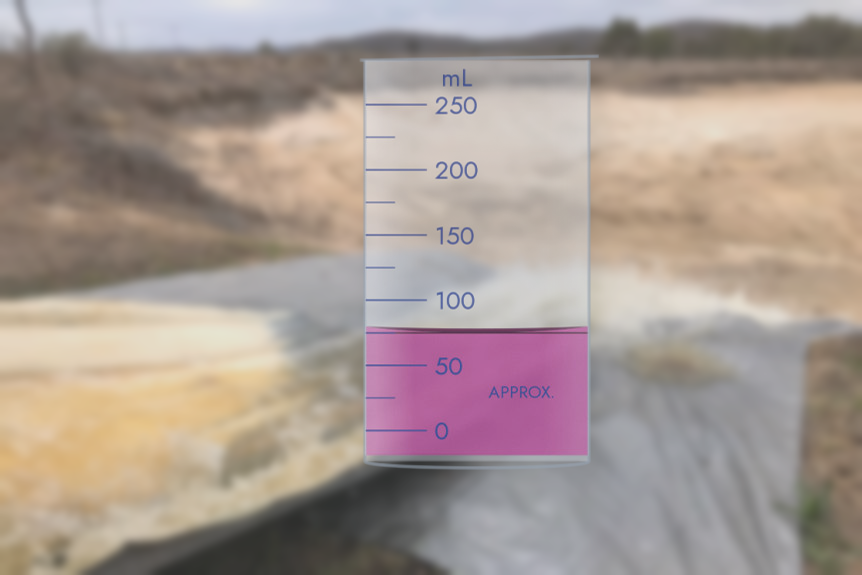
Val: 75 mL
